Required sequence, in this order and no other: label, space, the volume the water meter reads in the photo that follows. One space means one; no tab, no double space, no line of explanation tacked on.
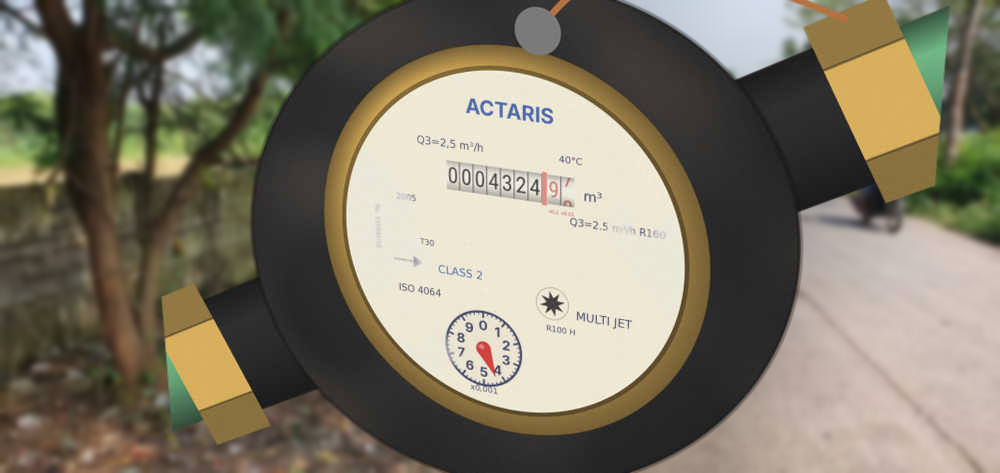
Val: 4324.974 m³
